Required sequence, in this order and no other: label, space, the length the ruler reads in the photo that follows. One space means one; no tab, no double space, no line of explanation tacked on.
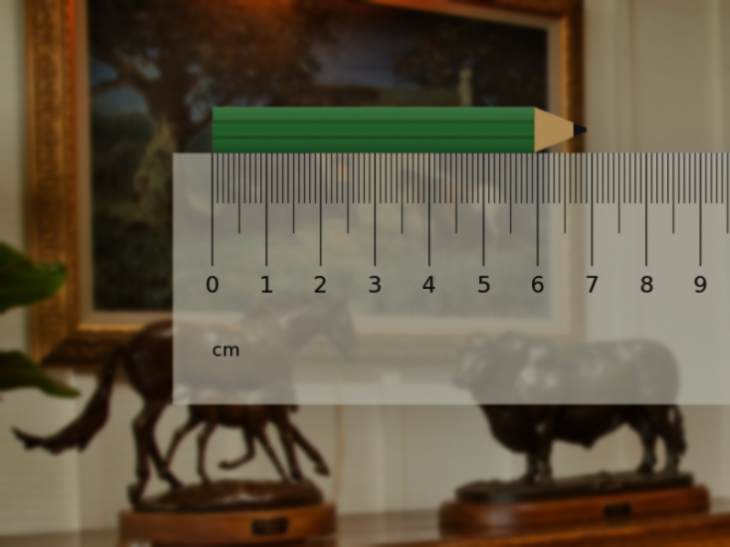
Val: 6.9 cm
